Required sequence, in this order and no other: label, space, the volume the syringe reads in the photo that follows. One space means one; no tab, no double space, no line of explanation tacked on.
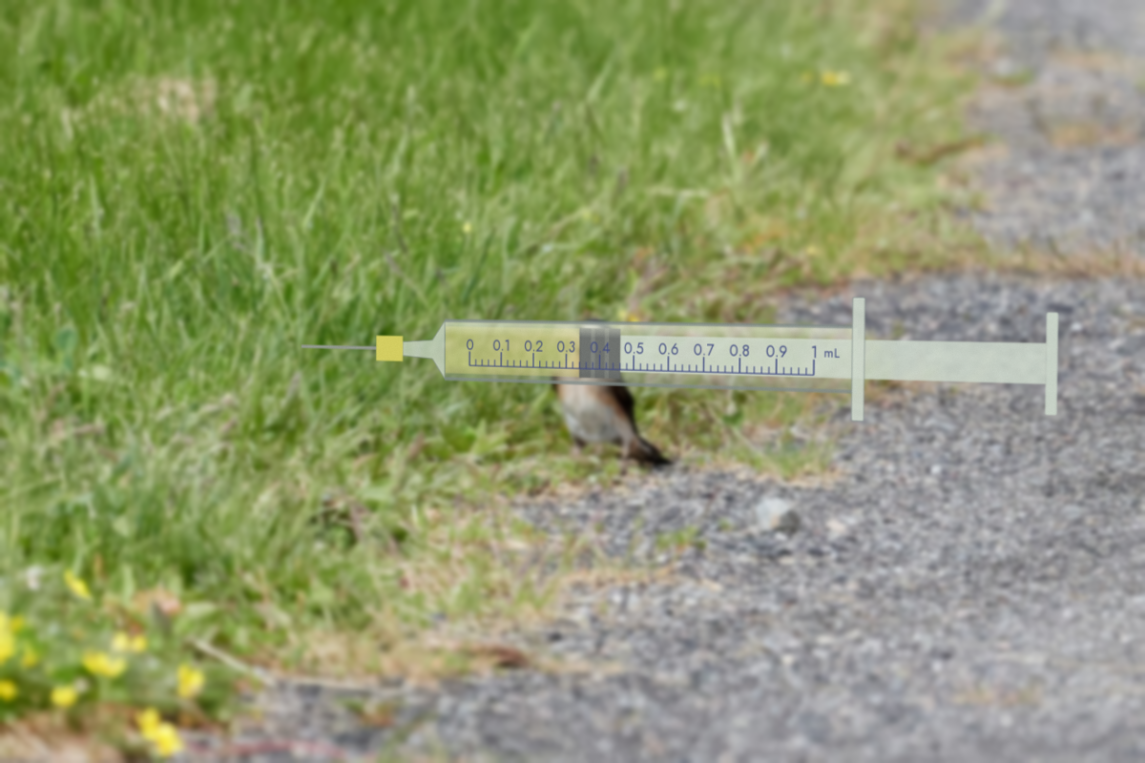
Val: 0.34 mL
